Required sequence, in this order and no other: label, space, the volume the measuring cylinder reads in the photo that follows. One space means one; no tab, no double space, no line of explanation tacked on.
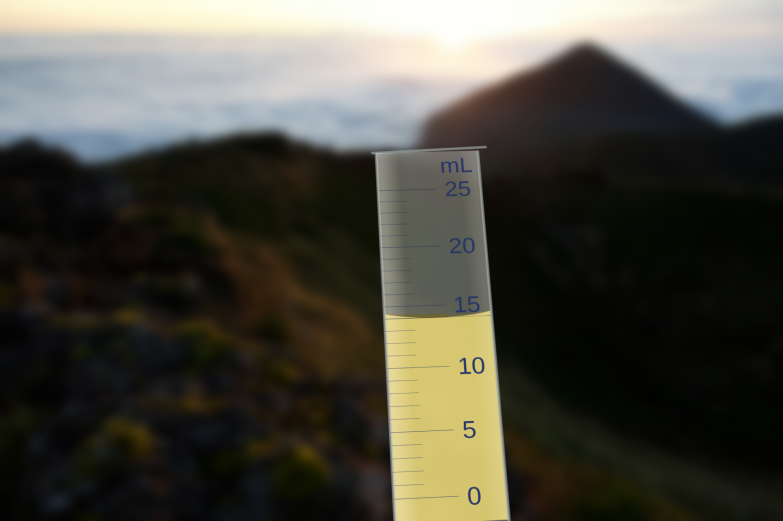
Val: 14 mL
